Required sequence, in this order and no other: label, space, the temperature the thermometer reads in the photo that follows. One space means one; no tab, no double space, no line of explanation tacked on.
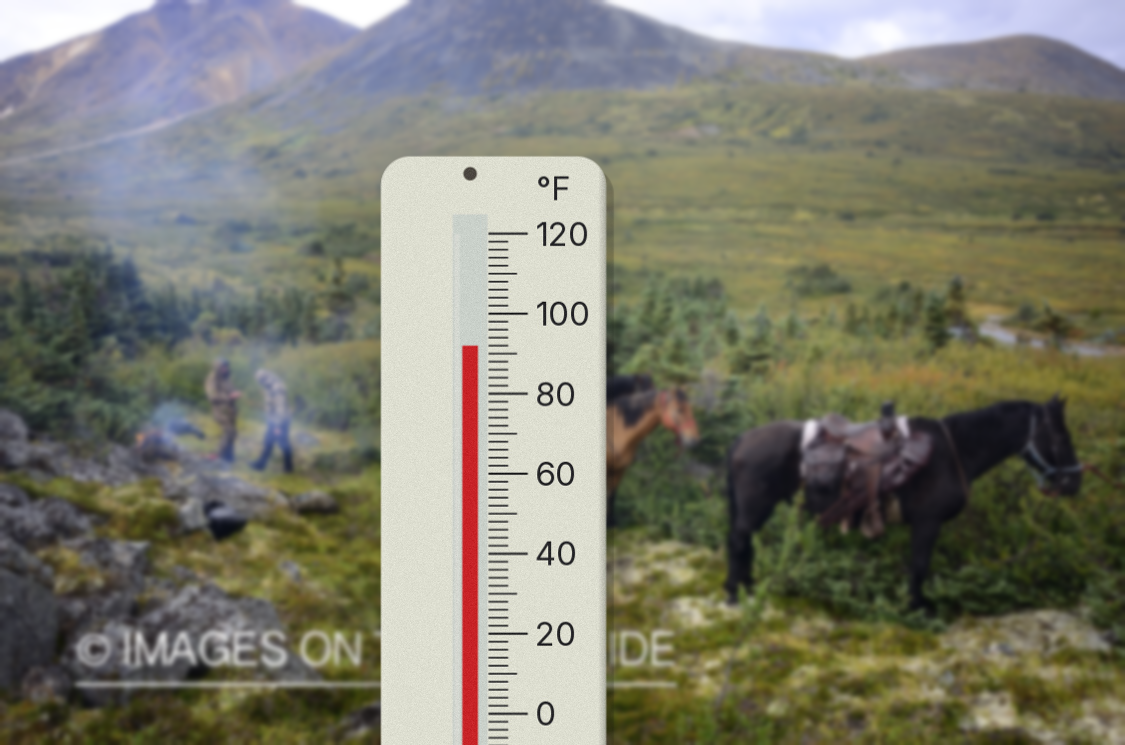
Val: 92 °F
